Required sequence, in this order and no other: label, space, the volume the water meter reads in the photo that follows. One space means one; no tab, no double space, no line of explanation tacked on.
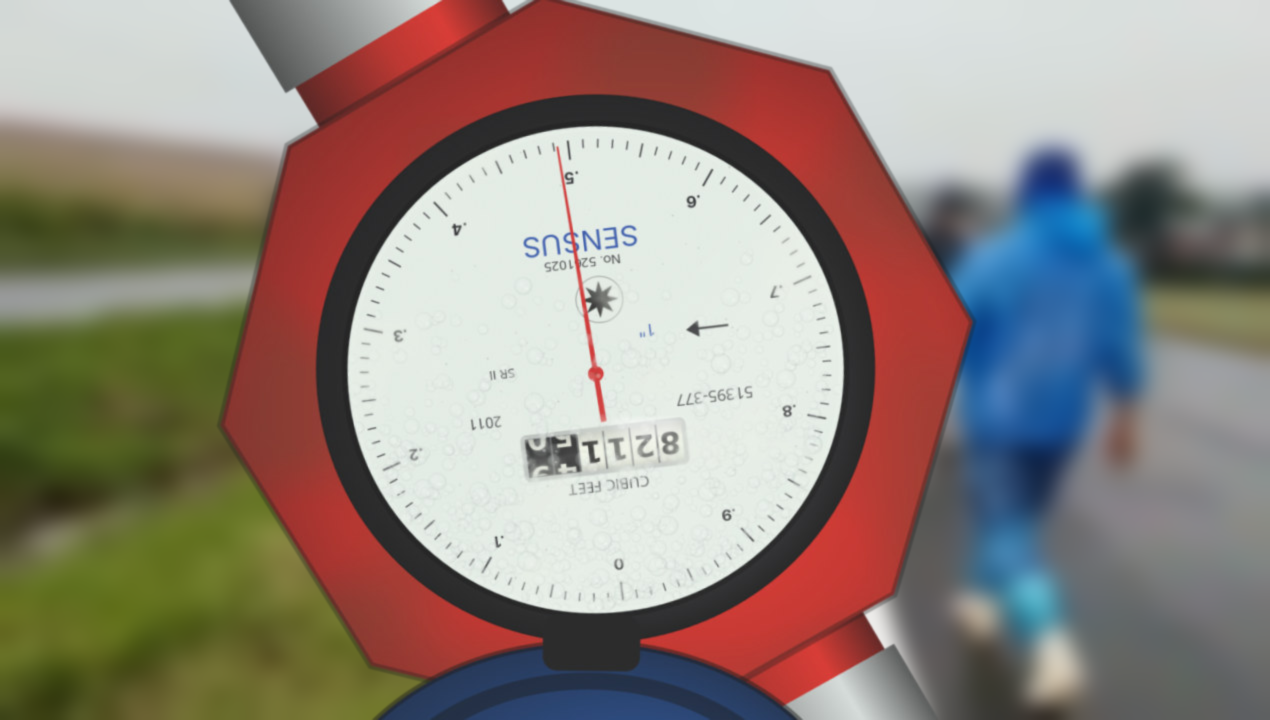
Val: 821149.49 ft³
